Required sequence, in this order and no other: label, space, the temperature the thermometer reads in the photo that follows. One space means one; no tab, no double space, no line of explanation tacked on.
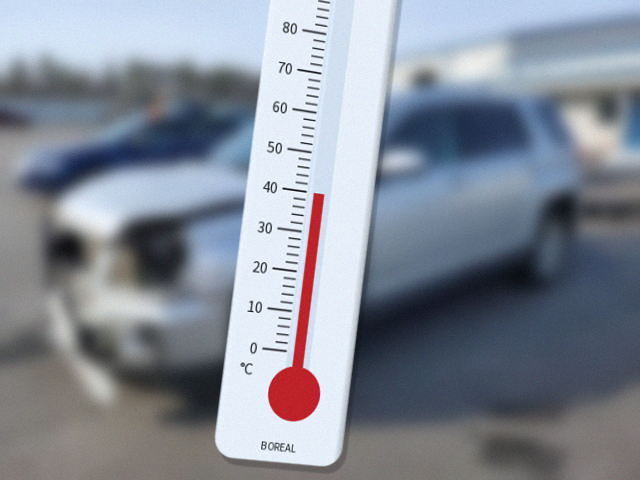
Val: 40 °C
